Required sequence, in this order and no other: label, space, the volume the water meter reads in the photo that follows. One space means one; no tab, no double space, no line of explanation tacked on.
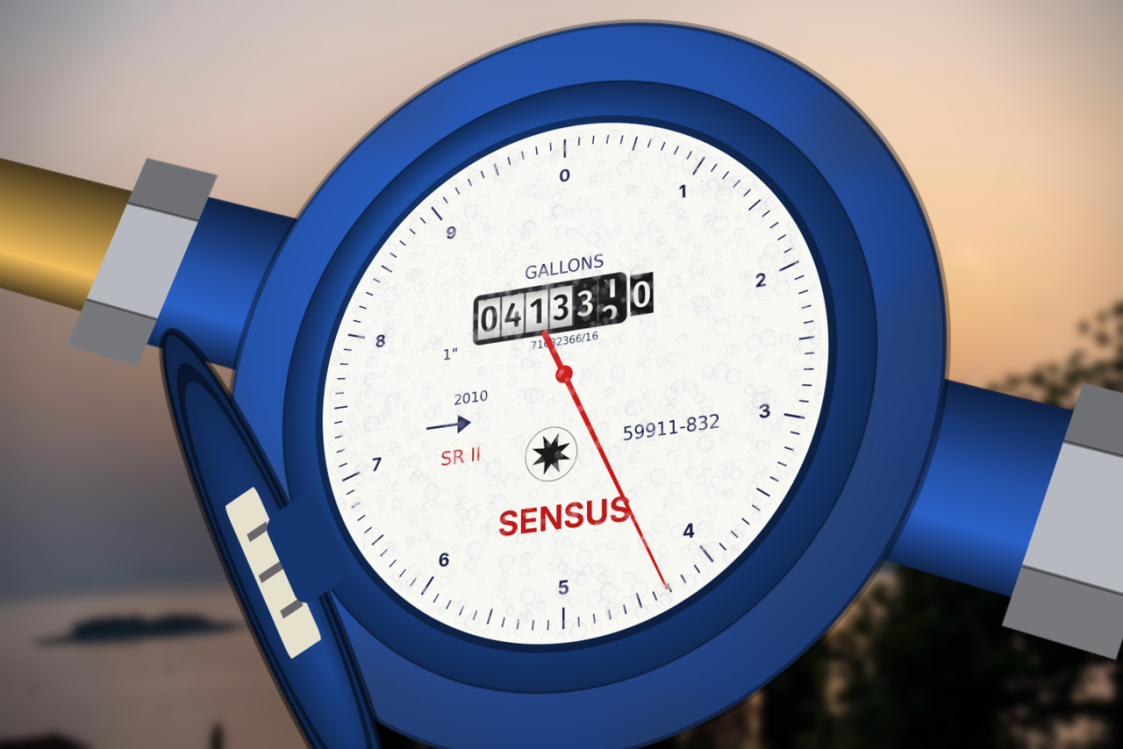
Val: 413314.3 gal
